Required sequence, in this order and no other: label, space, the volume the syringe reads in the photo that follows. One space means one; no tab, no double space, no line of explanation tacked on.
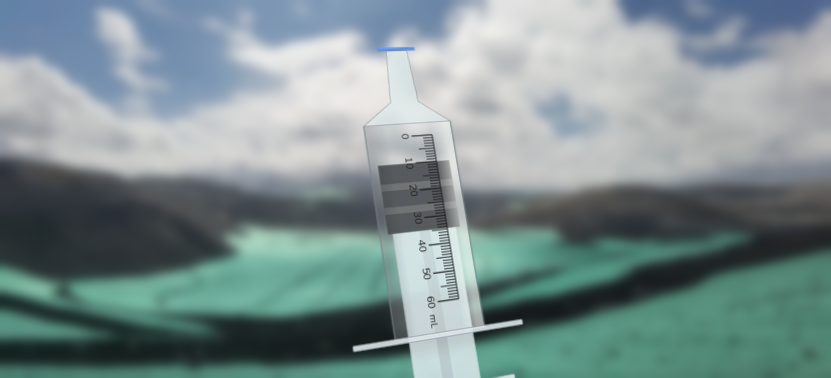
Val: 10 mL
